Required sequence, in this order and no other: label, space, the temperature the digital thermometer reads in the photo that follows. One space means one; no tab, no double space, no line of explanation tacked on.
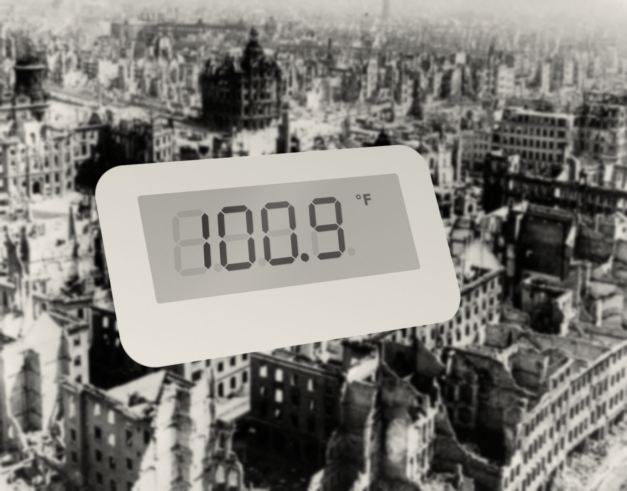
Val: 100.9 °F
